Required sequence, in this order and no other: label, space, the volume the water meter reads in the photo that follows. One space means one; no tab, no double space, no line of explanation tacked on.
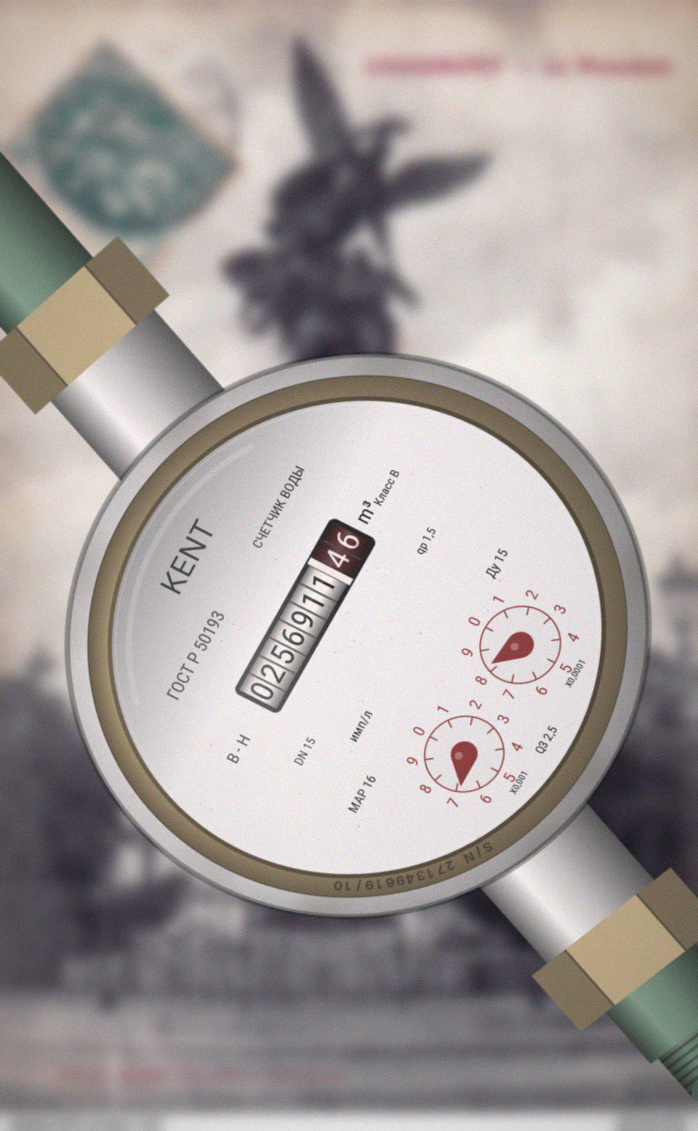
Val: 256911.4668 m³
